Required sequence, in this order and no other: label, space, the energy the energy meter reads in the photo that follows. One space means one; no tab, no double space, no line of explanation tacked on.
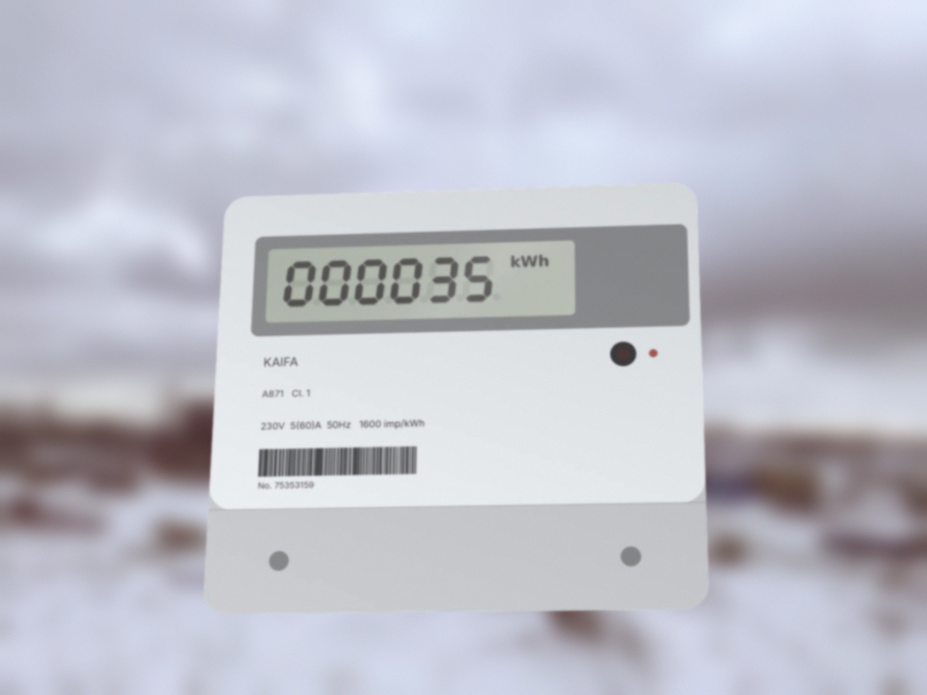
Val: 35 kWh
